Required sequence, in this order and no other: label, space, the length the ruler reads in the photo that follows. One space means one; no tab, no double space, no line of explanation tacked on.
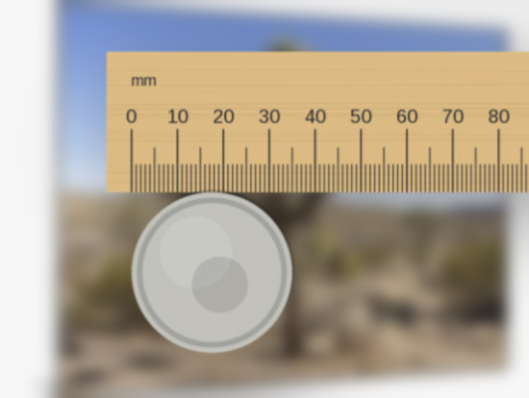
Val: 35 mm
